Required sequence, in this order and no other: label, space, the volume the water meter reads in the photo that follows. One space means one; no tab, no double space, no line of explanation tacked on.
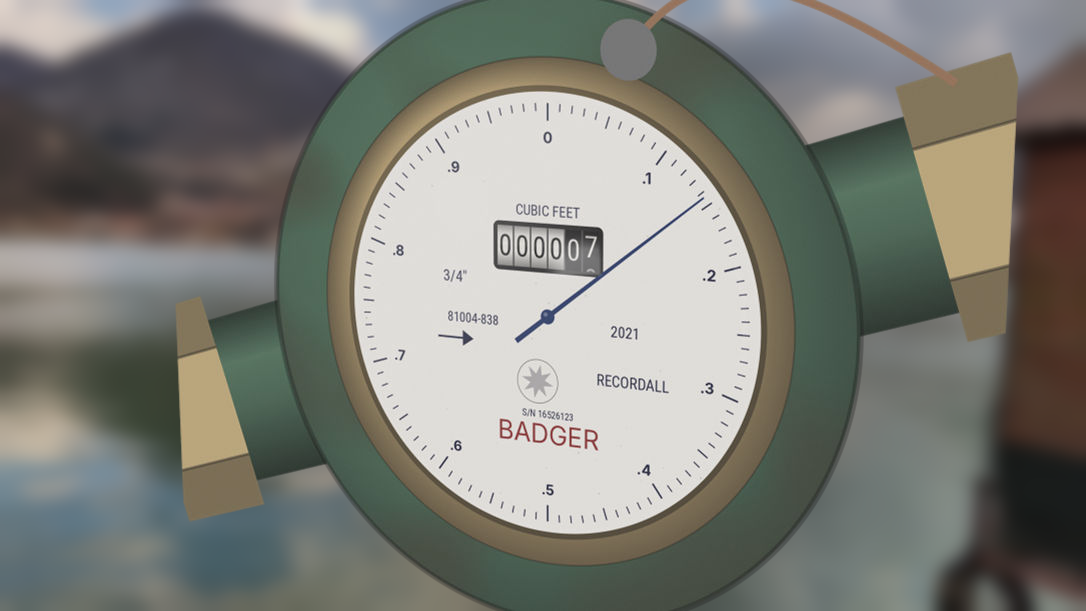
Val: 7.14 ft³
